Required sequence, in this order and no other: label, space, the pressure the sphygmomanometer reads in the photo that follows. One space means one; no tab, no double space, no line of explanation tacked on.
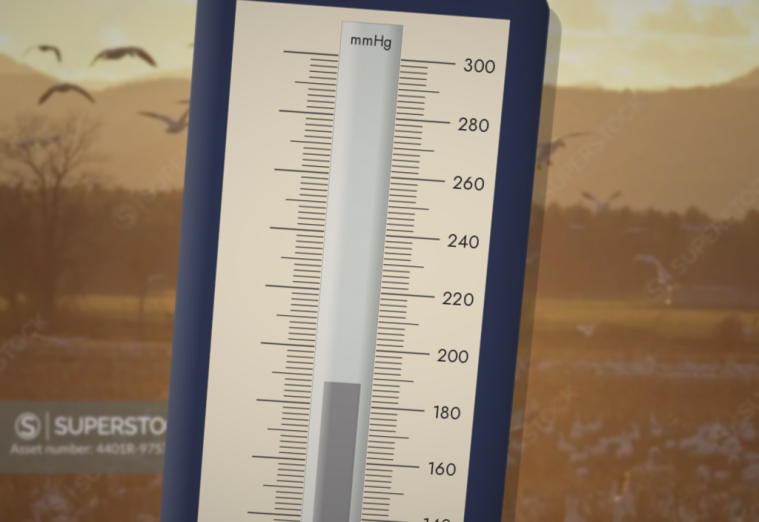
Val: 188 mmHg
